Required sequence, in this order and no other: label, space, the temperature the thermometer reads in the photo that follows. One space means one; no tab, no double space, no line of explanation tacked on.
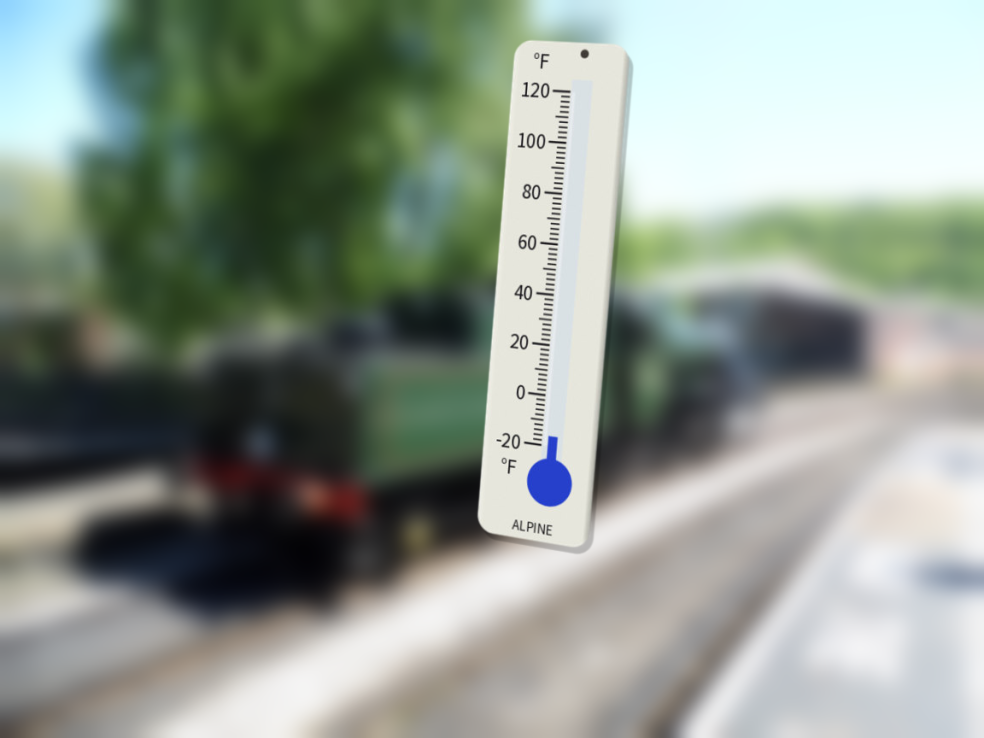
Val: -16 °F
